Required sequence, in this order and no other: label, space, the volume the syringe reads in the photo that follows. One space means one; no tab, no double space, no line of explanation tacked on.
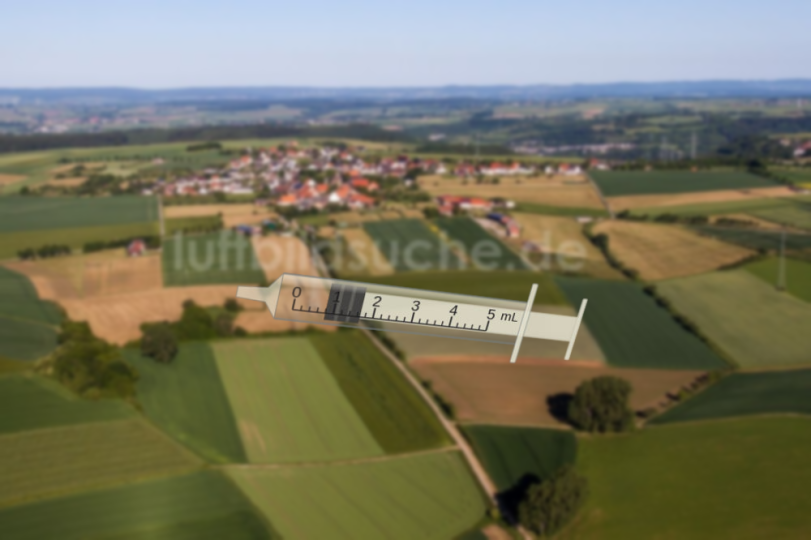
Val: 0.8 mL
